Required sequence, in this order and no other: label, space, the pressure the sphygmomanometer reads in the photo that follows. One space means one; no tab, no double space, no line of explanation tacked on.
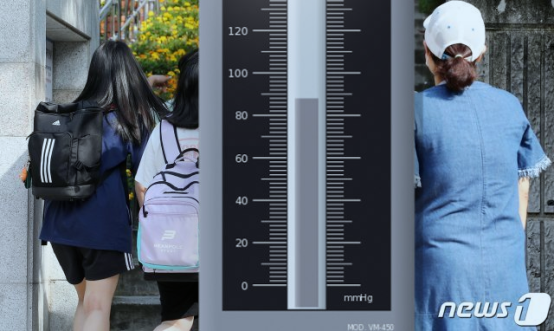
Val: 88 mmHg
